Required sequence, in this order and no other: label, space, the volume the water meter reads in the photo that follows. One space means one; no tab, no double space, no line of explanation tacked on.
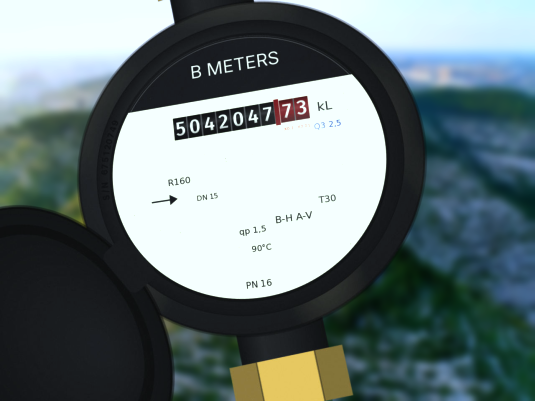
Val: 5042047.73 kL
